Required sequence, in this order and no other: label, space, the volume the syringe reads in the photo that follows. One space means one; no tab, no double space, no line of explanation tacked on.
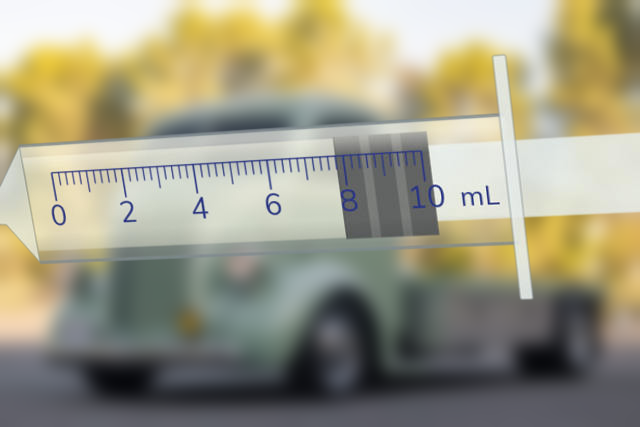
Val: 7.8 mL
